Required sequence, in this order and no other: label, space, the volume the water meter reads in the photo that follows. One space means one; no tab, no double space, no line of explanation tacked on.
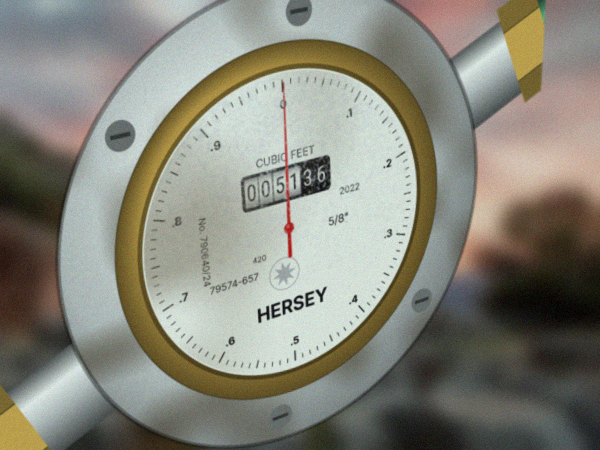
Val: 5136.00 ft³
